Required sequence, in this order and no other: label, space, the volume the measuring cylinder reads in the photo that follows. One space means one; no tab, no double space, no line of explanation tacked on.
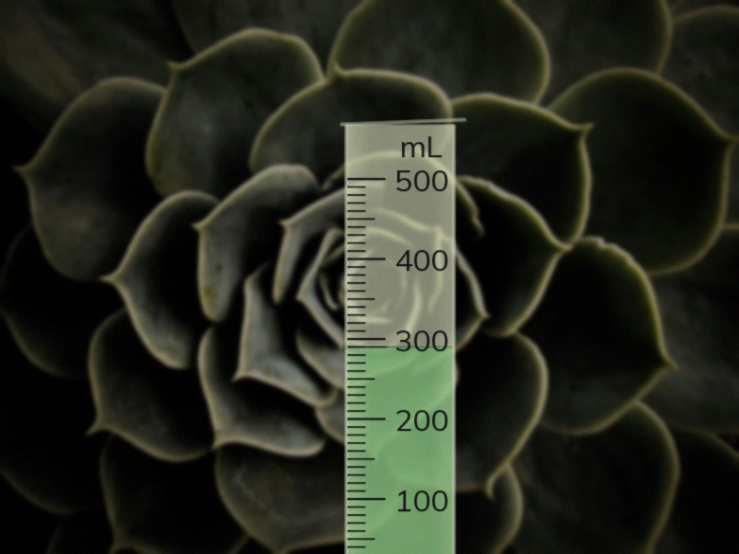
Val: 290 mL
